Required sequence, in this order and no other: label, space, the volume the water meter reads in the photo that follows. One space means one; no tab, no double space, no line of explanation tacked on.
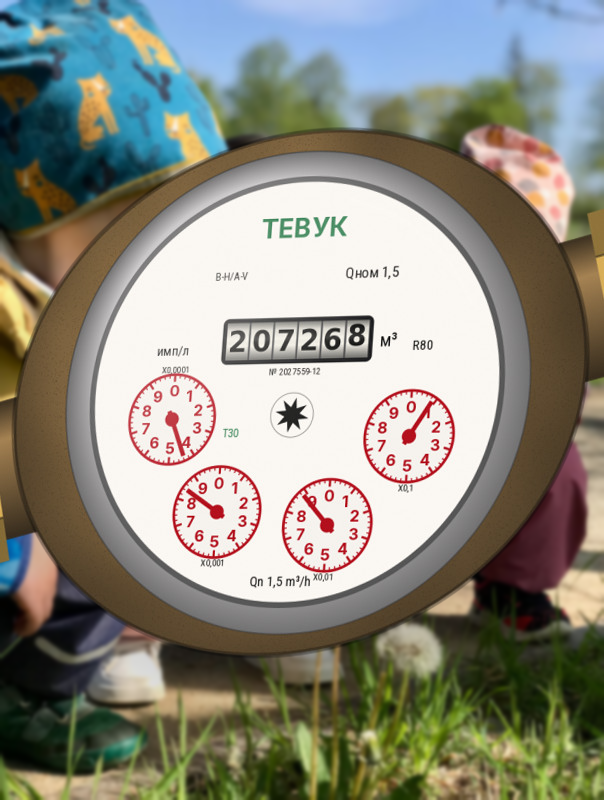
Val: 207268.0884 m³
